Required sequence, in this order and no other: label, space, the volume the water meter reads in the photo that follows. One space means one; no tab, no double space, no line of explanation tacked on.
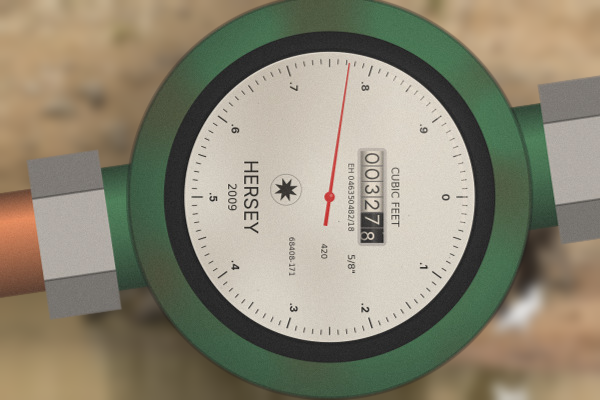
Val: 3277.77 ft³
